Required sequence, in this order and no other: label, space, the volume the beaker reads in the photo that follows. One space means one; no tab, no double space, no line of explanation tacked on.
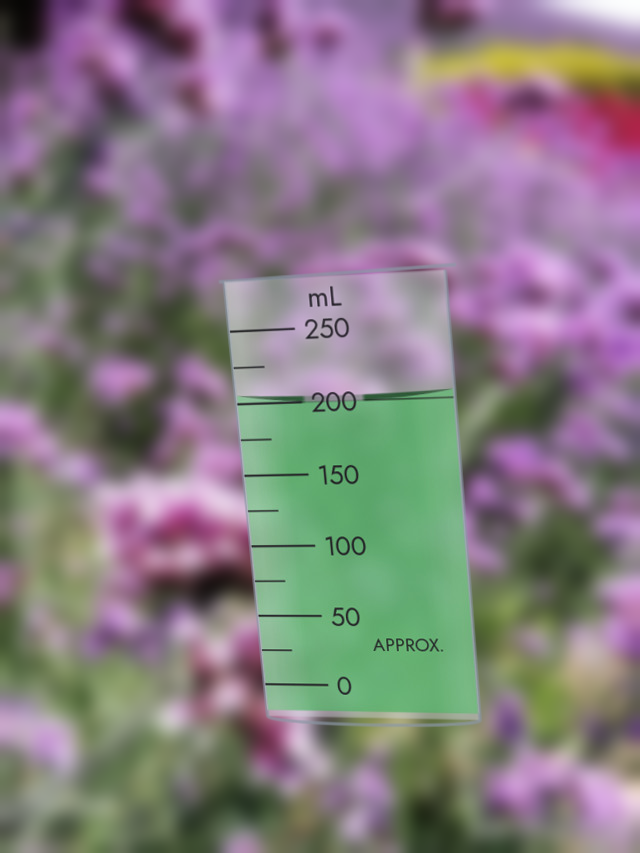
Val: 200 mL
